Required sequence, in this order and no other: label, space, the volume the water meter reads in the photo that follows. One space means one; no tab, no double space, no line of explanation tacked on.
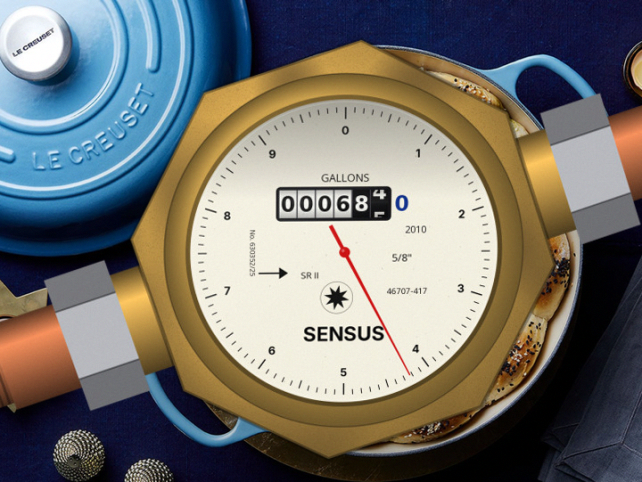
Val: 6844.2 gal
